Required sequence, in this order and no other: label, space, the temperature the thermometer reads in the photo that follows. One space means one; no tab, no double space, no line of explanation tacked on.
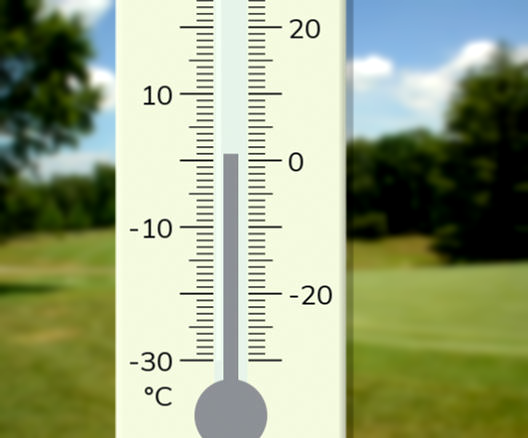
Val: 1 °C
